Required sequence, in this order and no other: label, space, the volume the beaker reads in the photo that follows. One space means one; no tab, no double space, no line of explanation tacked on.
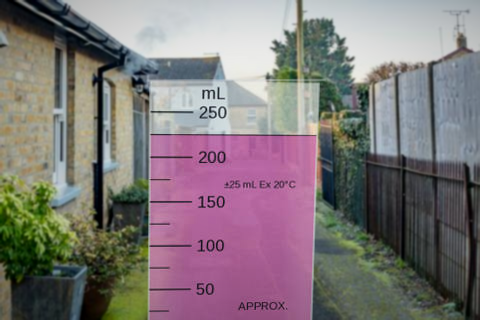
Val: 225 mL
